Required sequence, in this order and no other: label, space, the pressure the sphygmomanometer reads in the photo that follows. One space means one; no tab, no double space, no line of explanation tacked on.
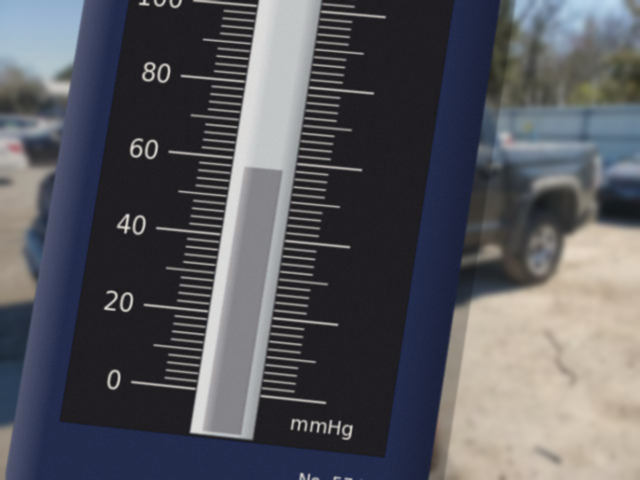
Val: 58 mmHg
